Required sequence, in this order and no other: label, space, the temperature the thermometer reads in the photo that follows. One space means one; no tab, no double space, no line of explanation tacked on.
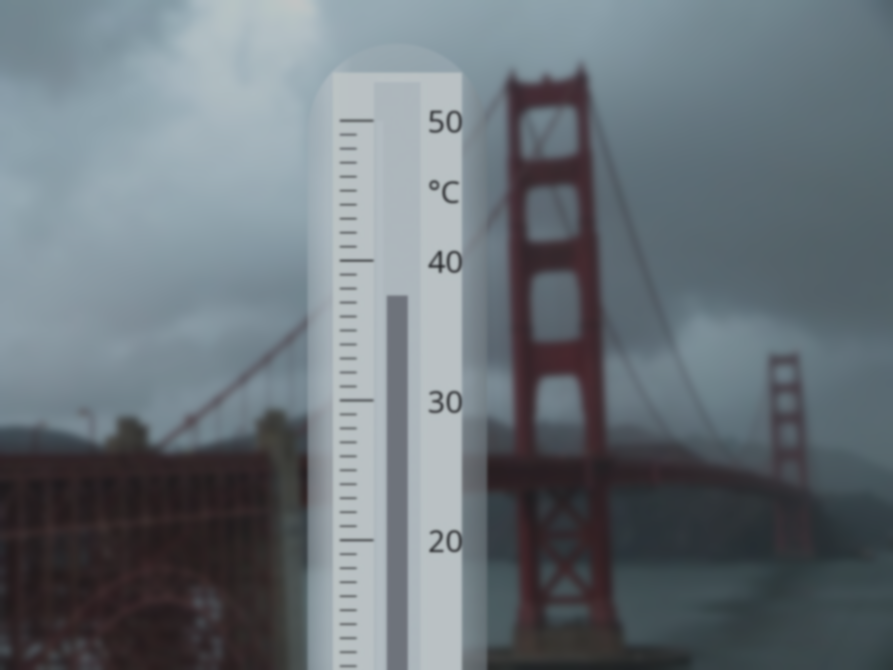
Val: 37.5 °C
